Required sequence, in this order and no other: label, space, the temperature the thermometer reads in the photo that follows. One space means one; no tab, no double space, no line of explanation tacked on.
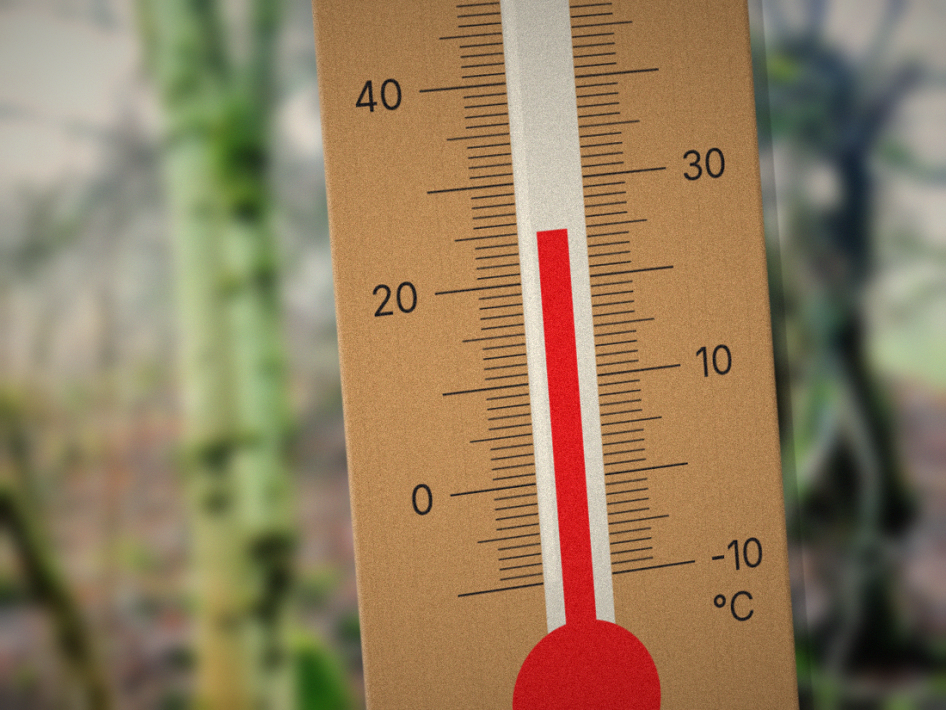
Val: 25 °C
